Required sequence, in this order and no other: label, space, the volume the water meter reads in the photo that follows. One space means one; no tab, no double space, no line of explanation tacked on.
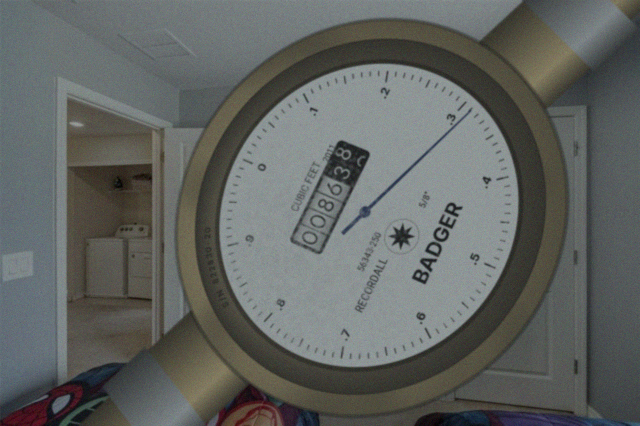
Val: 8638.31 ft³
